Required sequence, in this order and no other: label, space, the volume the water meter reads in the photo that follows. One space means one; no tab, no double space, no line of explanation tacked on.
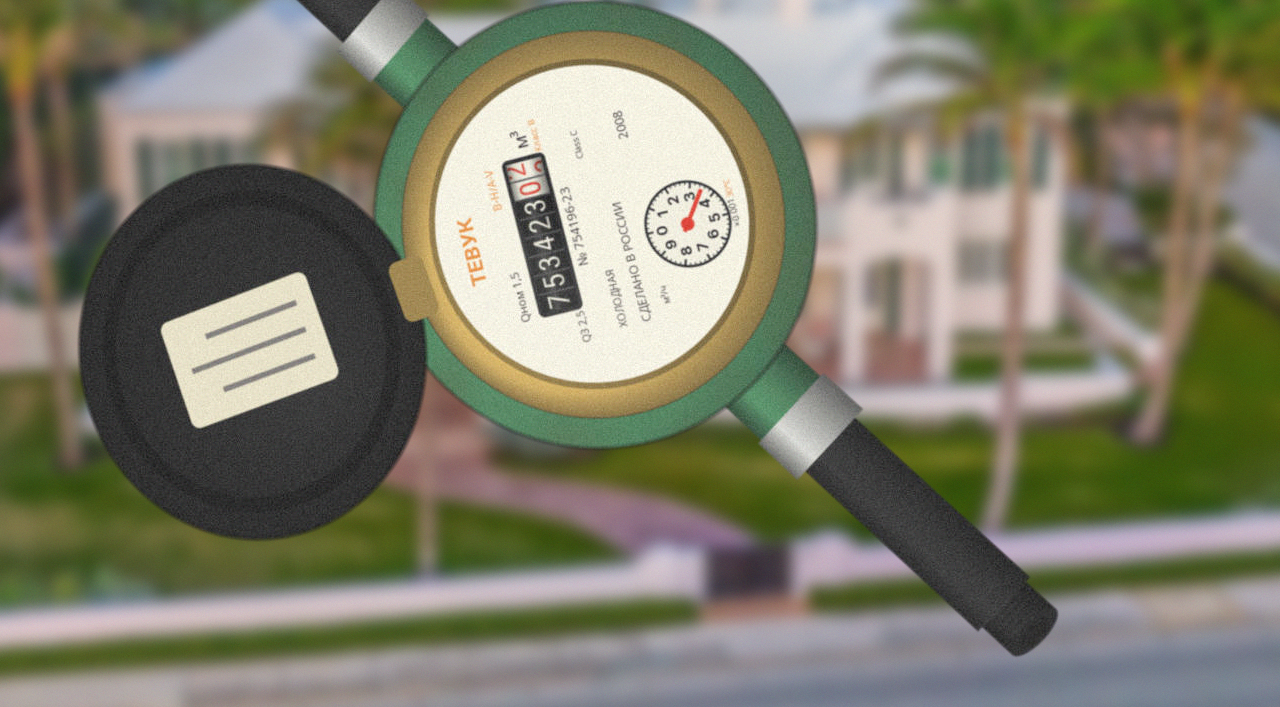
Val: 753423.023 m³
